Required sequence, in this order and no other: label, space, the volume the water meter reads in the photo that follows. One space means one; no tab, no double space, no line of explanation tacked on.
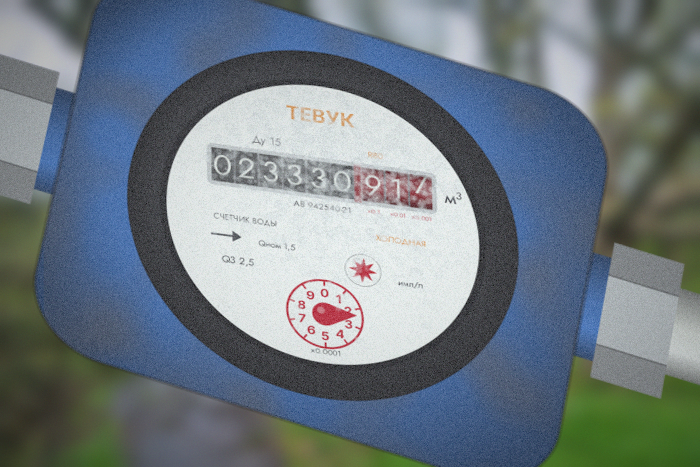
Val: 23330.9172 m³
